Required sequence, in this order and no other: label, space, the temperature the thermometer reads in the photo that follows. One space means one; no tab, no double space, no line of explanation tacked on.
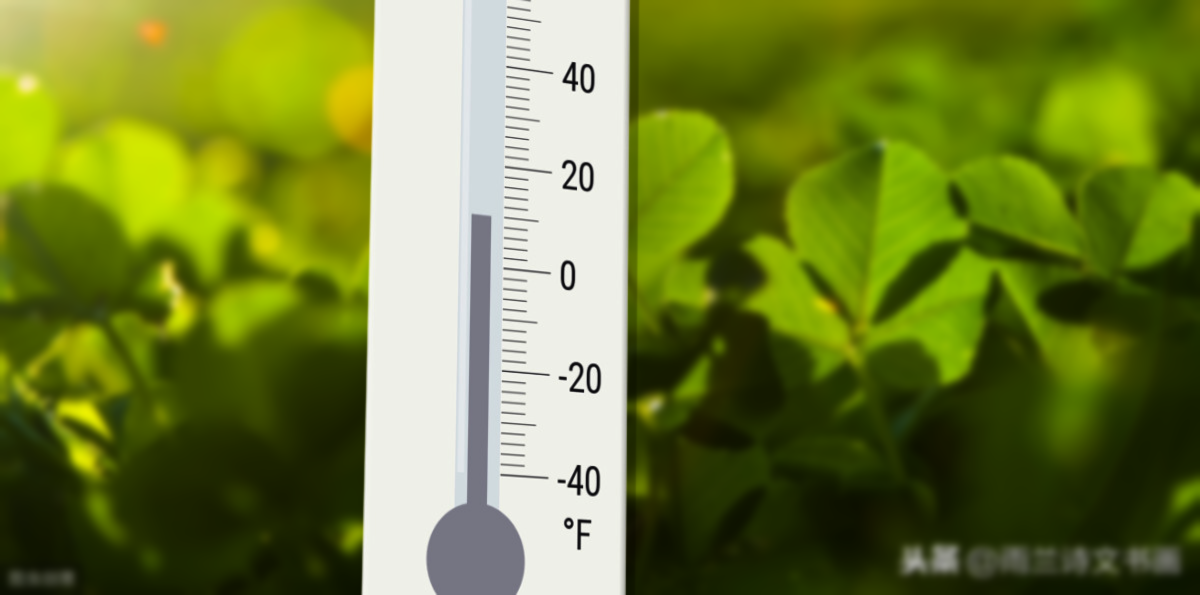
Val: 10 °F
